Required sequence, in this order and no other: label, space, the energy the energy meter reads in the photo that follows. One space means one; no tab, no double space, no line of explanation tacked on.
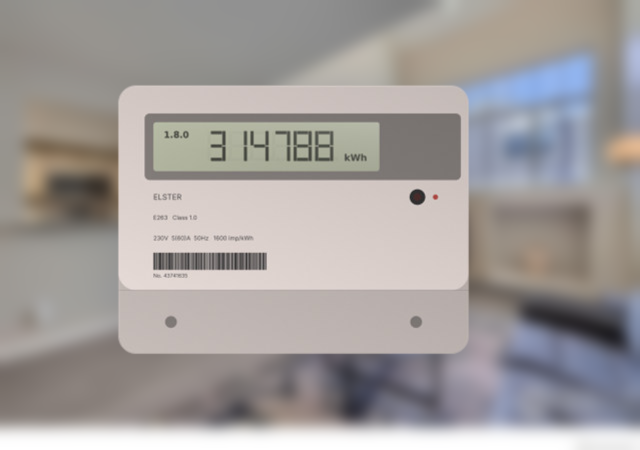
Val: 314788 kWh
